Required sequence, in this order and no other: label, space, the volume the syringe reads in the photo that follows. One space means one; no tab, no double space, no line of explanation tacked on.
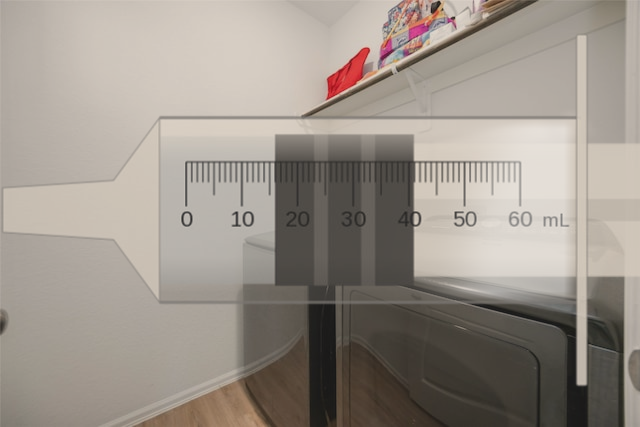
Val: 16 mL
